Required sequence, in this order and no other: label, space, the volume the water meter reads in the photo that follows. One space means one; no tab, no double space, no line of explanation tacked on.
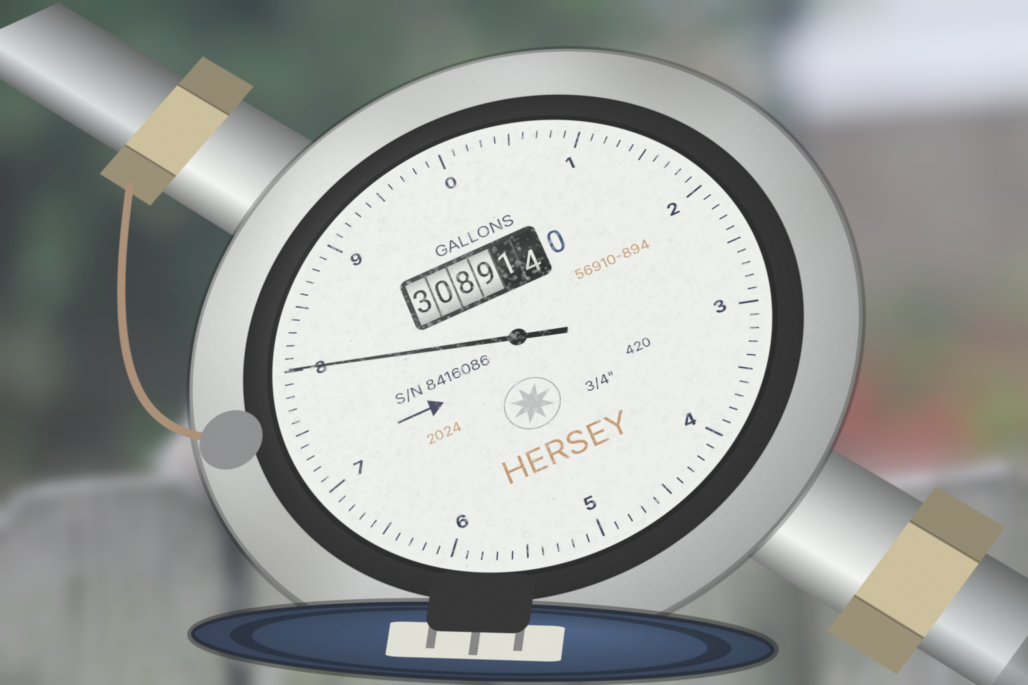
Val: 3089138.0 gal
